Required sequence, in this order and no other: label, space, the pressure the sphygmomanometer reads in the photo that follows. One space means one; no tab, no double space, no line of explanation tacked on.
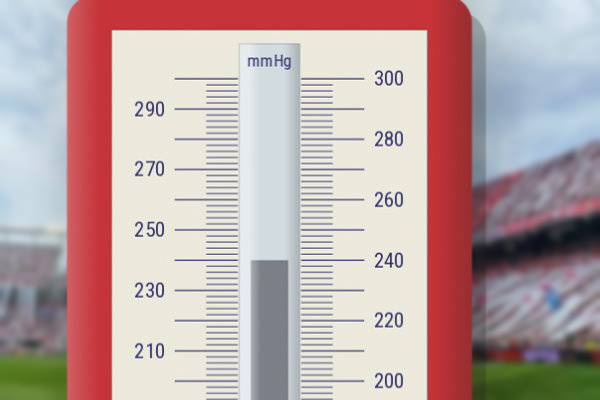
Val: 240 mmHg
